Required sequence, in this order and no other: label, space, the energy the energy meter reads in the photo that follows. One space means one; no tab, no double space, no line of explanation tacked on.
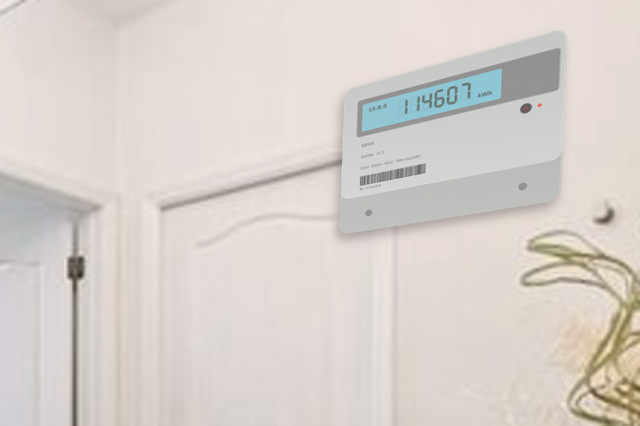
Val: 114607 kWh
